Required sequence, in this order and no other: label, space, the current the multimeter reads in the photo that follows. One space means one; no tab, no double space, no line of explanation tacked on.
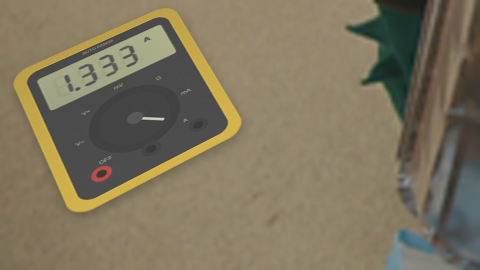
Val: 1.333 A
